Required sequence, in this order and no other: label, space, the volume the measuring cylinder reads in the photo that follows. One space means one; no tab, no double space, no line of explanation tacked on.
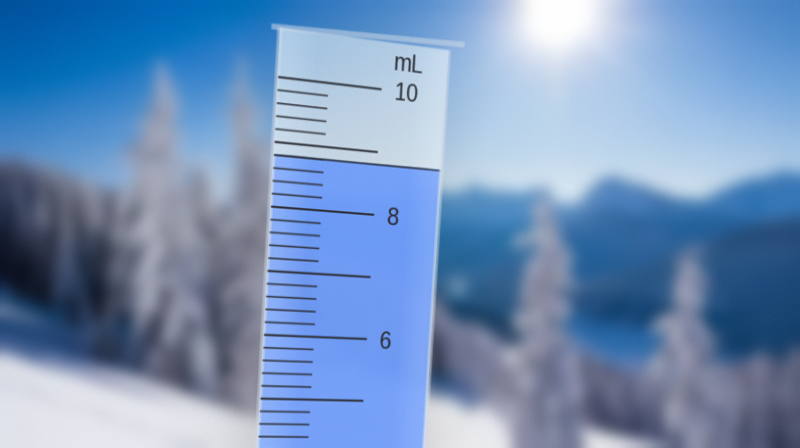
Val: 8.8 mL
